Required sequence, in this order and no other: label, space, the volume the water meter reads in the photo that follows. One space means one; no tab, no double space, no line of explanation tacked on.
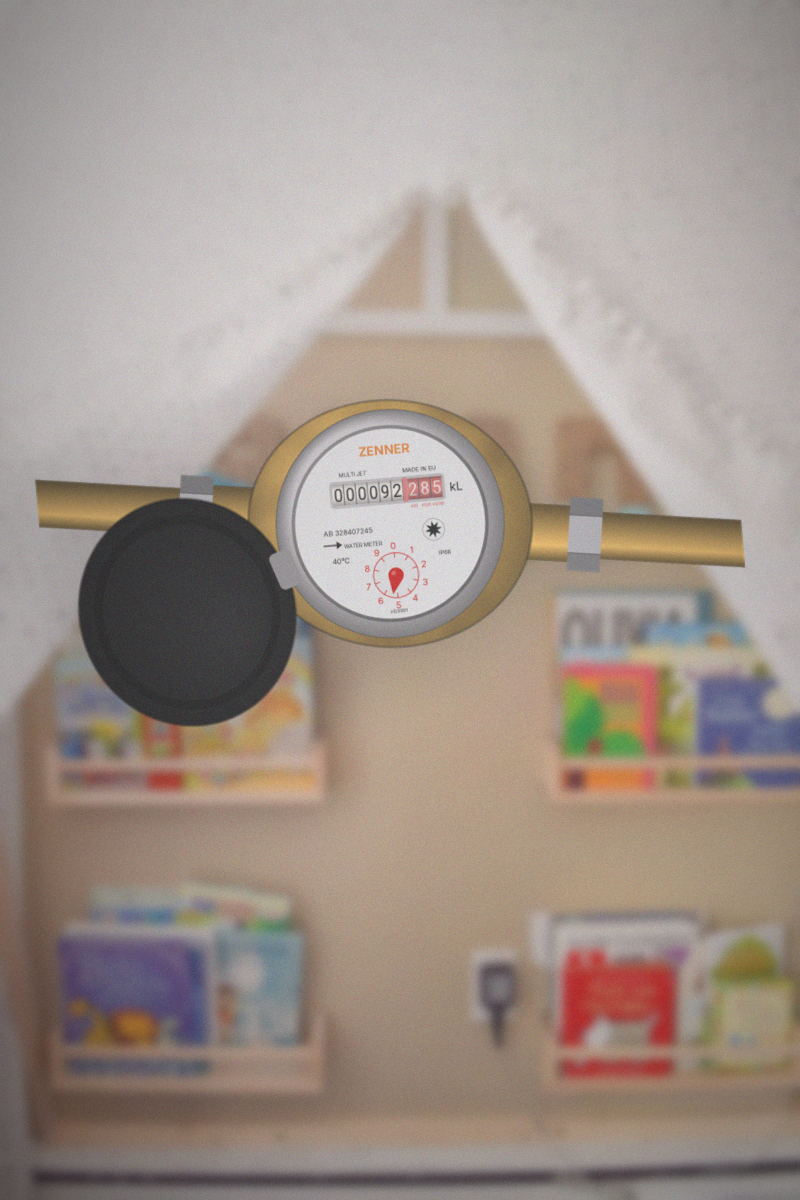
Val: 92.2855 kL
